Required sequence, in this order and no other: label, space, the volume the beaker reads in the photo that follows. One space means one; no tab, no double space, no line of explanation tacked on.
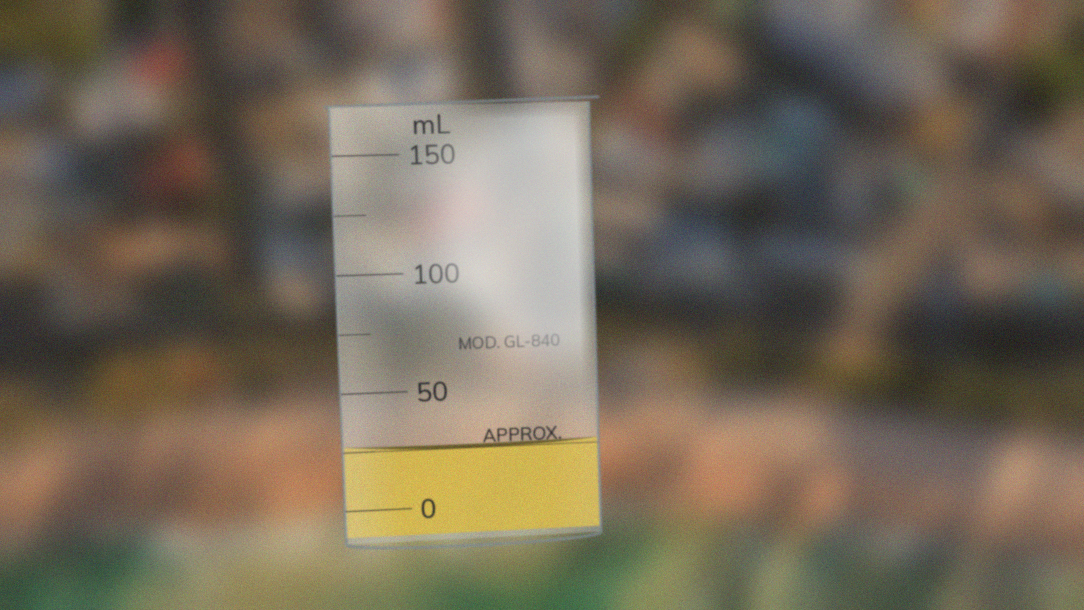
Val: 25 mL
